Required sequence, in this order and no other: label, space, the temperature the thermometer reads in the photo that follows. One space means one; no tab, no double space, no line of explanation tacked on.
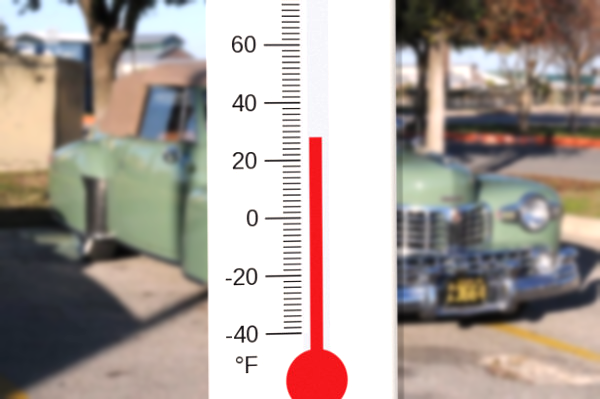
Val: 28 °F
